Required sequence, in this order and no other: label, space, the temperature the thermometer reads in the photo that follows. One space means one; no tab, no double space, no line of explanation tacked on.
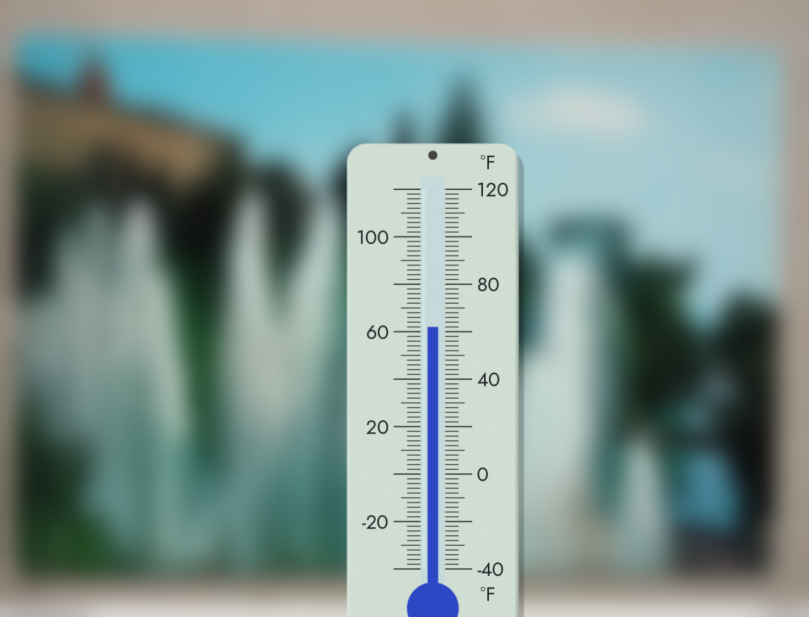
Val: 62 °F
